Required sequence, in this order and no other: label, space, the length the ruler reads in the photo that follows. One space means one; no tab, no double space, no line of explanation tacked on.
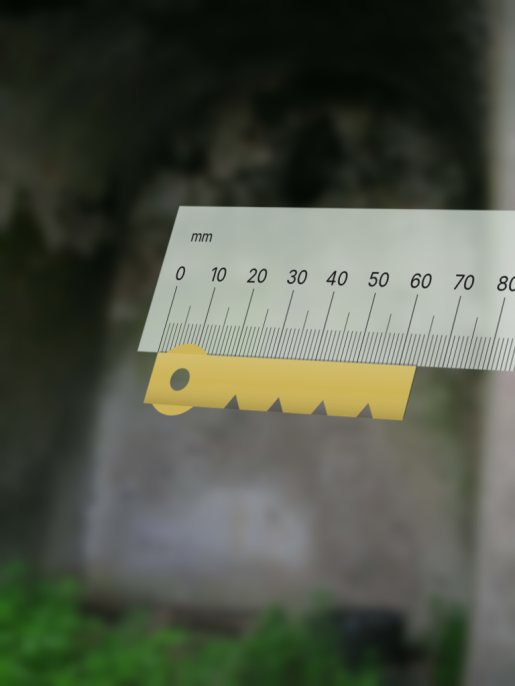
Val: 64 mm
